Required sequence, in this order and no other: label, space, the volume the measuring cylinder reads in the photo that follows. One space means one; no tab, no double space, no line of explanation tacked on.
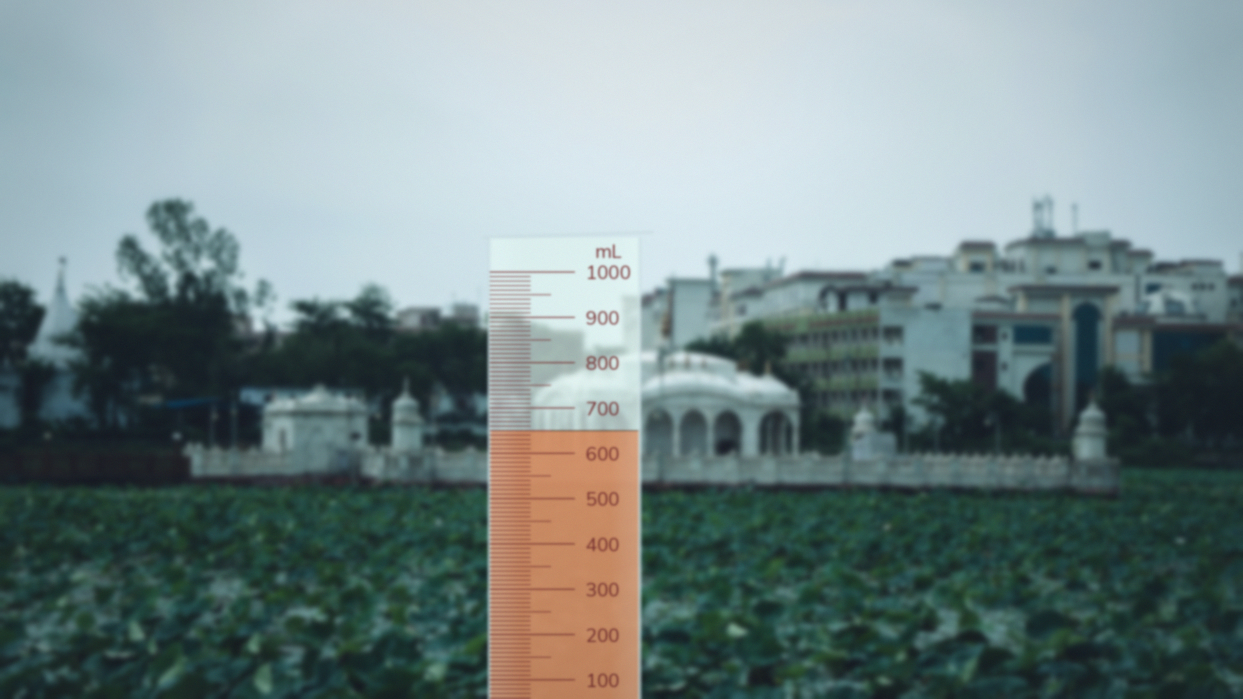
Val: 650 mL
